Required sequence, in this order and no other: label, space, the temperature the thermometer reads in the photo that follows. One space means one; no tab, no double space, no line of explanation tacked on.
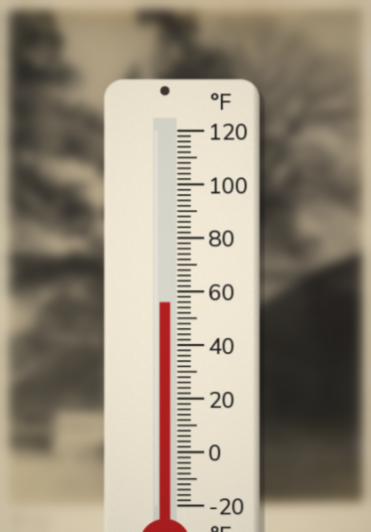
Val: 56 °F
